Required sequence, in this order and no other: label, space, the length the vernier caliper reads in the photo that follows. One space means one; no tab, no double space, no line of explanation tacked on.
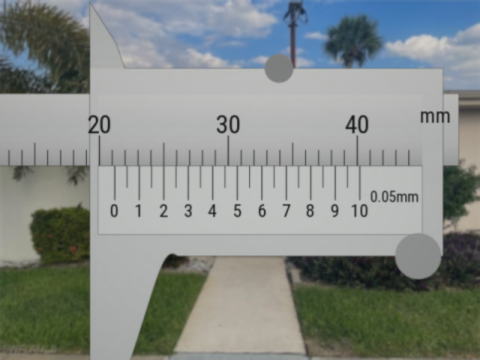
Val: 21.2 mm
